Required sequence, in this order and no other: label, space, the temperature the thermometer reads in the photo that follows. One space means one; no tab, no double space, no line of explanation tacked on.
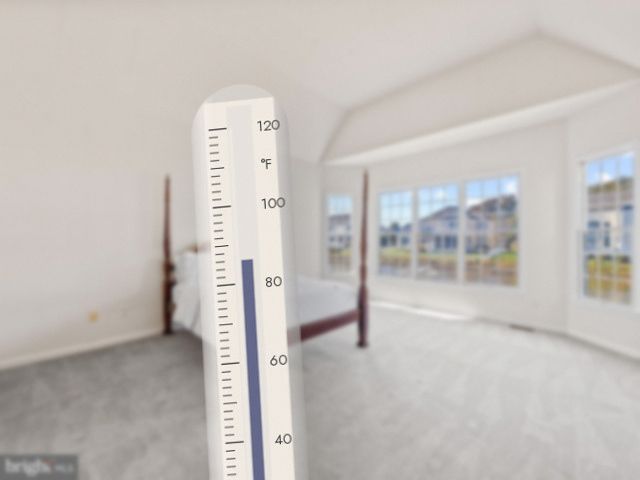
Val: 86 °F
